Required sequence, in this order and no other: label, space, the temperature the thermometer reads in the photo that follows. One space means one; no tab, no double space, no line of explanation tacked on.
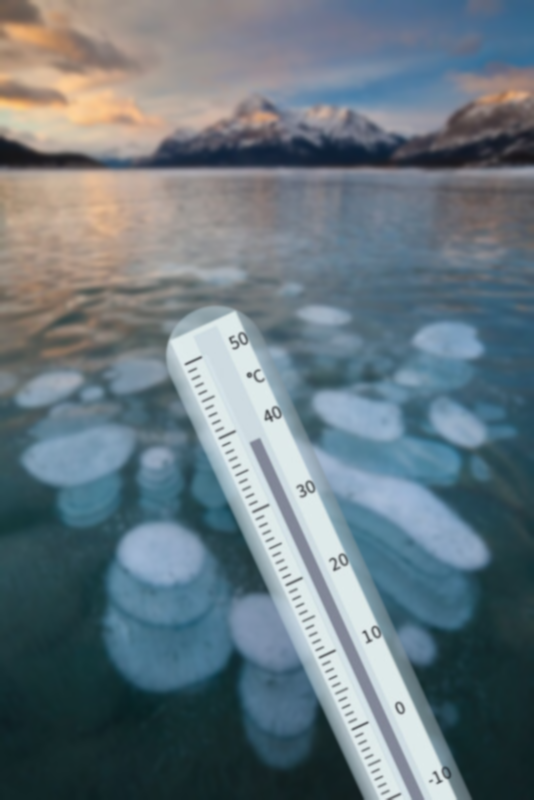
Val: 38 °C
